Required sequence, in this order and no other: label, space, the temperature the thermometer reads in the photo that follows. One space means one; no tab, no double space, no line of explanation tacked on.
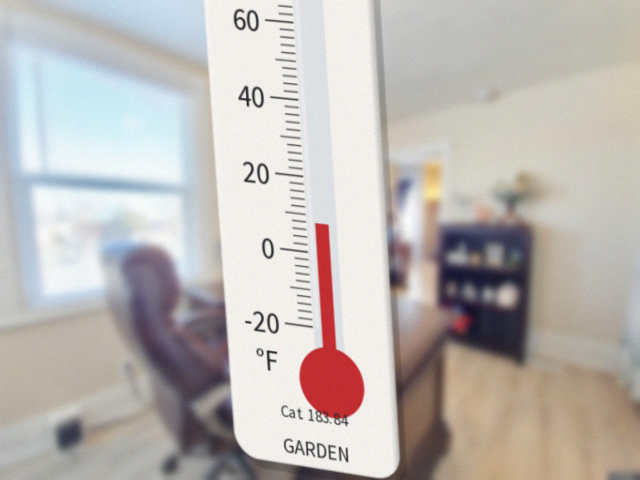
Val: 8 °F
